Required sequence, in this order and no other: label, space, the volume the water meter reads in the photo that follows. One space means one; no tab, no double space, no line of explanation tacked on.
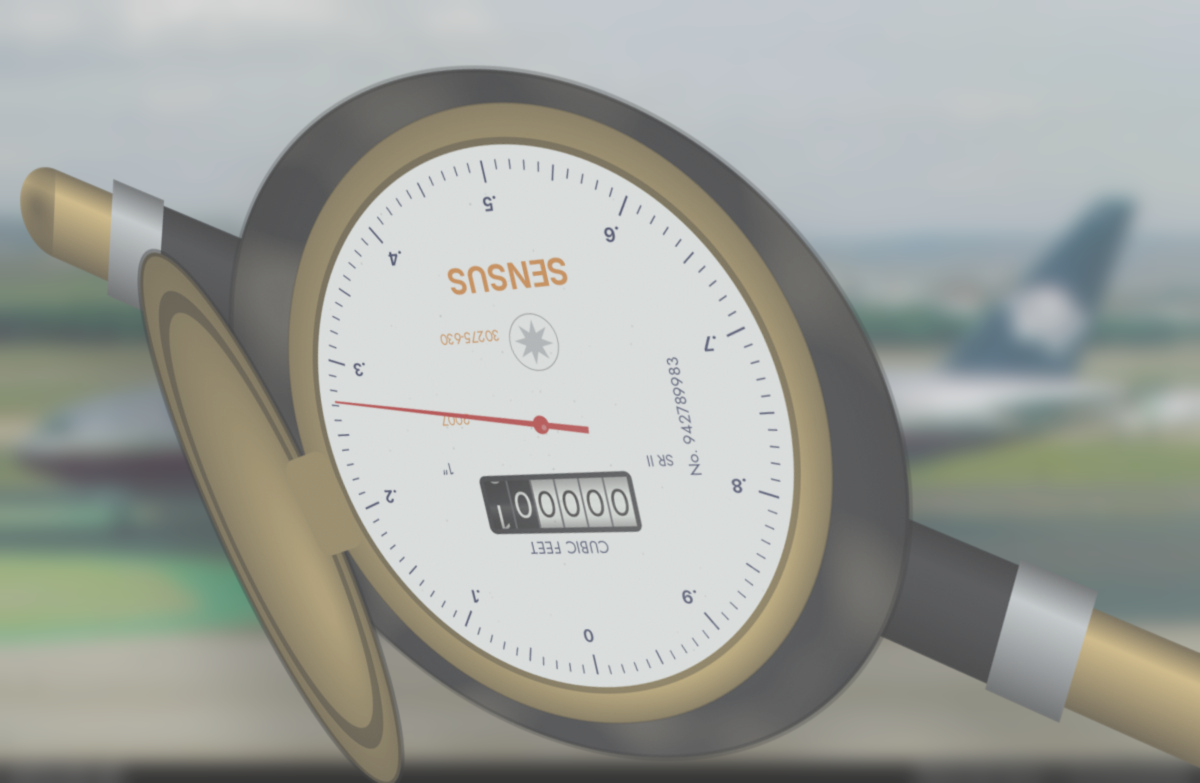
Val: 1.27 ft³
